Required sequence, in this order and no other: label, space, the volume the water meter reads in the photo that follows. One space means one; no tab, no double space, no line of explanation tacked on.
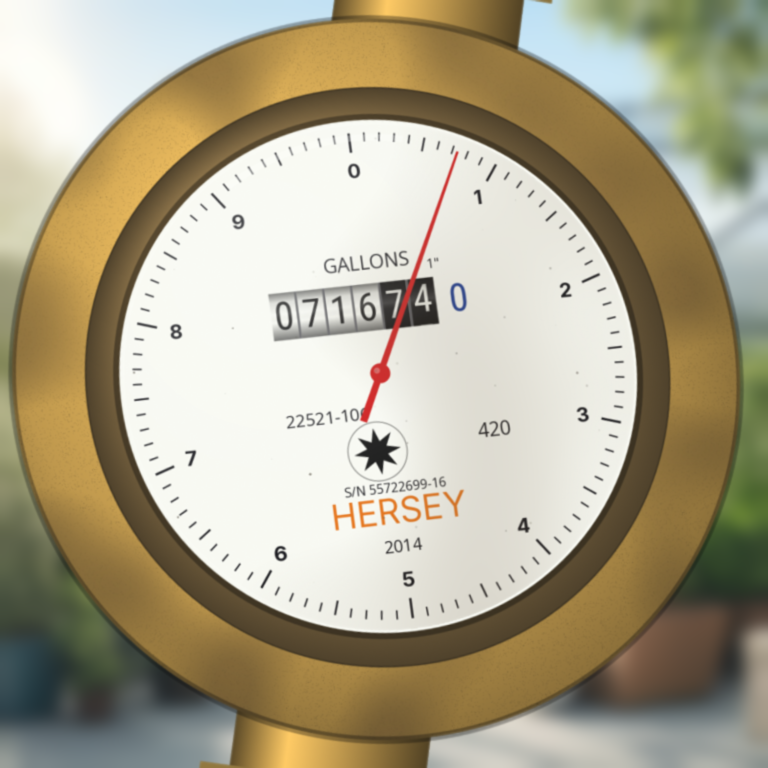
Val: 716740.7 gal
